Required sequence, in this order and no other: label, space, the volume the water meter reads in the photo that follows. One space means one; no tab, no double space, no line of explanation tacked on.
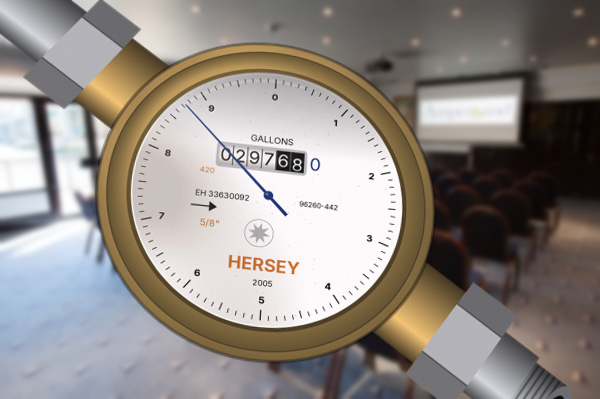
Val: 297678.7 gal
